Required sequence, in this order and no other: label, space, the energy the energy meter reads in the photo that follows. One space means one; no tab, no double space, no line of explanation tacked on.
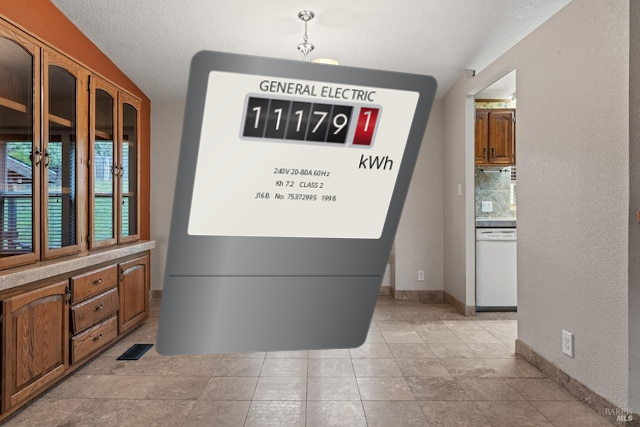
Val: 11179.1 kWh
